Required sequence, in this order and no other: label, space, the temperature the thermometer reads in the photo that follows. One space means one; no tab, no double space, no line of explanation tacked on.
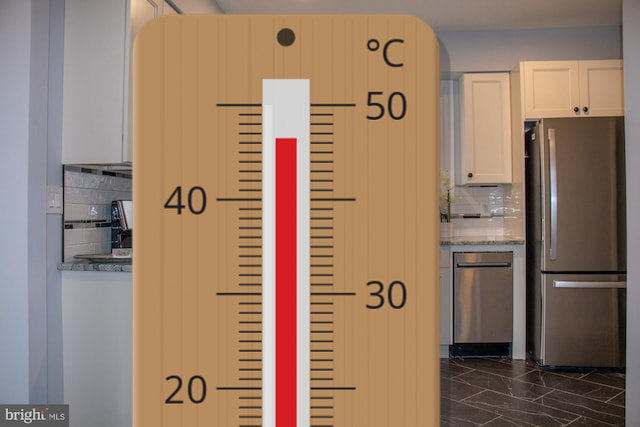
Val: 46.5 °C
